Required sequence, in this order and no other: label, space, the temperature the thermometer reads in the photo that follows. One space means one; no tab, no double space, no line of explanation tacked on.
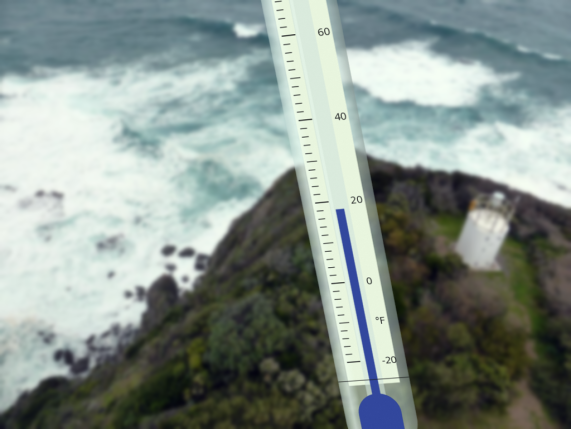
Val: 18 °F
